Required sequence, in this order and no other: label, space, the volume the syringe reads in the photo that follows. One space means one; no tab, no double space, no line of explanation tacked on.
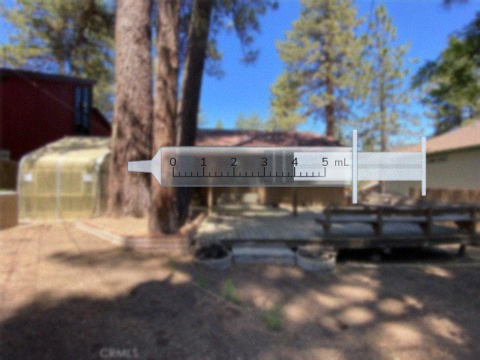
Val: 3 mL
